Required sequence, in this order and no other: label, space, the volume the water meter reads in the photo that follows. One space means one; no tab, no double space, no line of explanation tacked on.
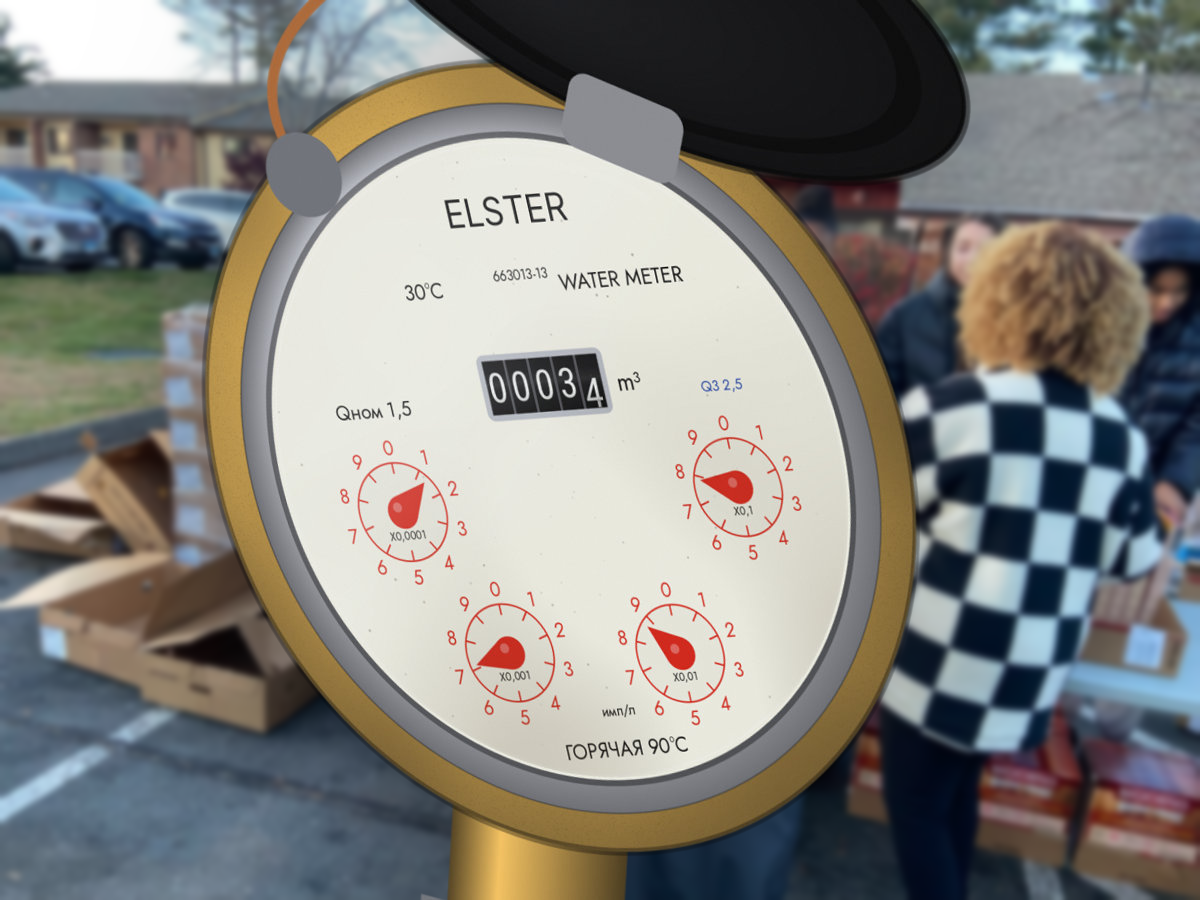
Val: 33.7871 m³
